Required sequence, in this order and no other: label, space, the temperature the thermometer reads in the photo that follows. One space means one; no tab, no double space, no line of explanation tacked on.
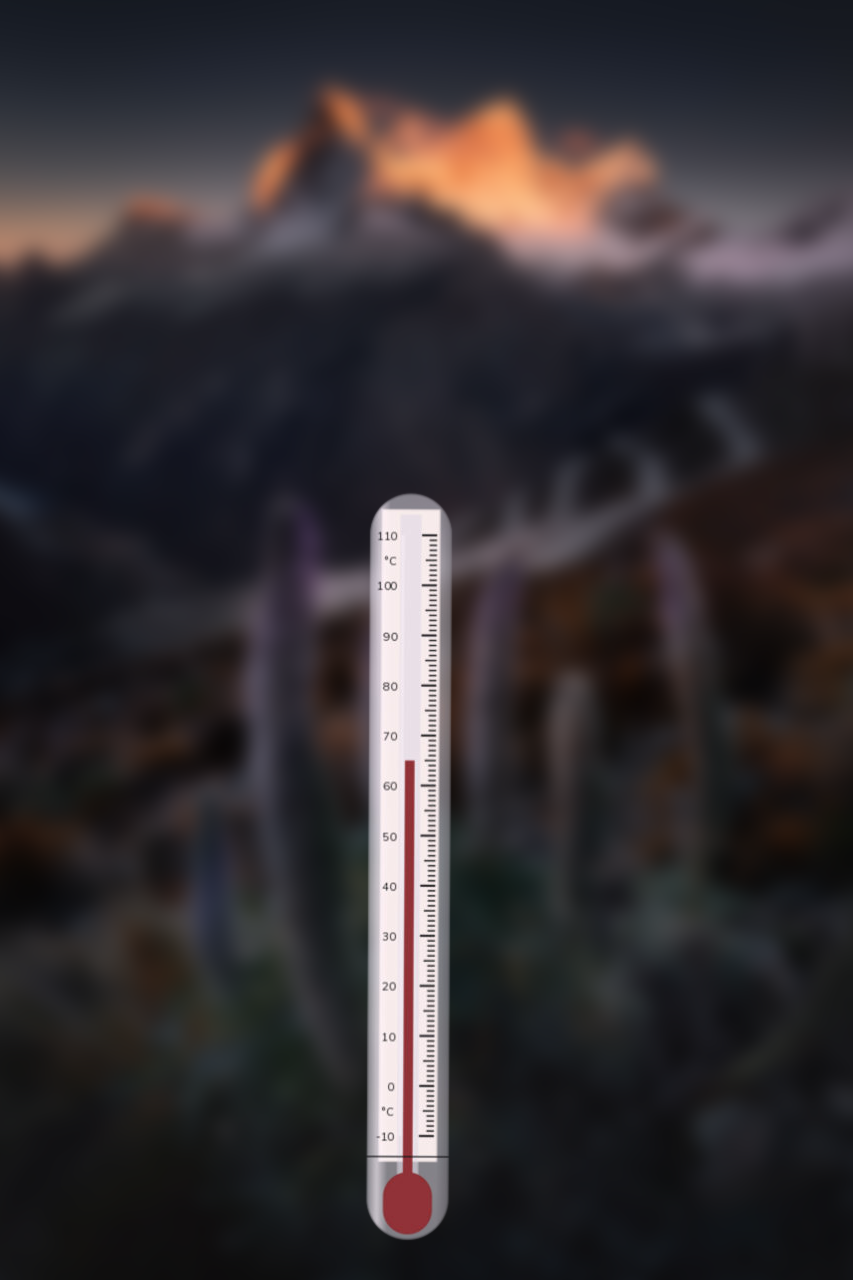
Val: 65 °C
